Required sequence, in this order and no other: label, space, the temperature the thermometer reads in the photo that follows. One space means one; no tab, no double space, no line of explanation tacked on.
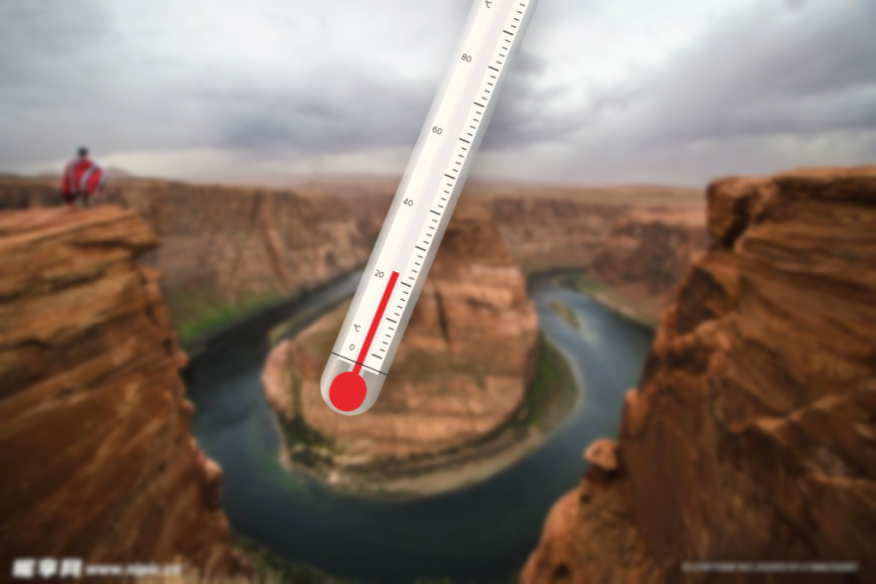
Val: 22 °C
